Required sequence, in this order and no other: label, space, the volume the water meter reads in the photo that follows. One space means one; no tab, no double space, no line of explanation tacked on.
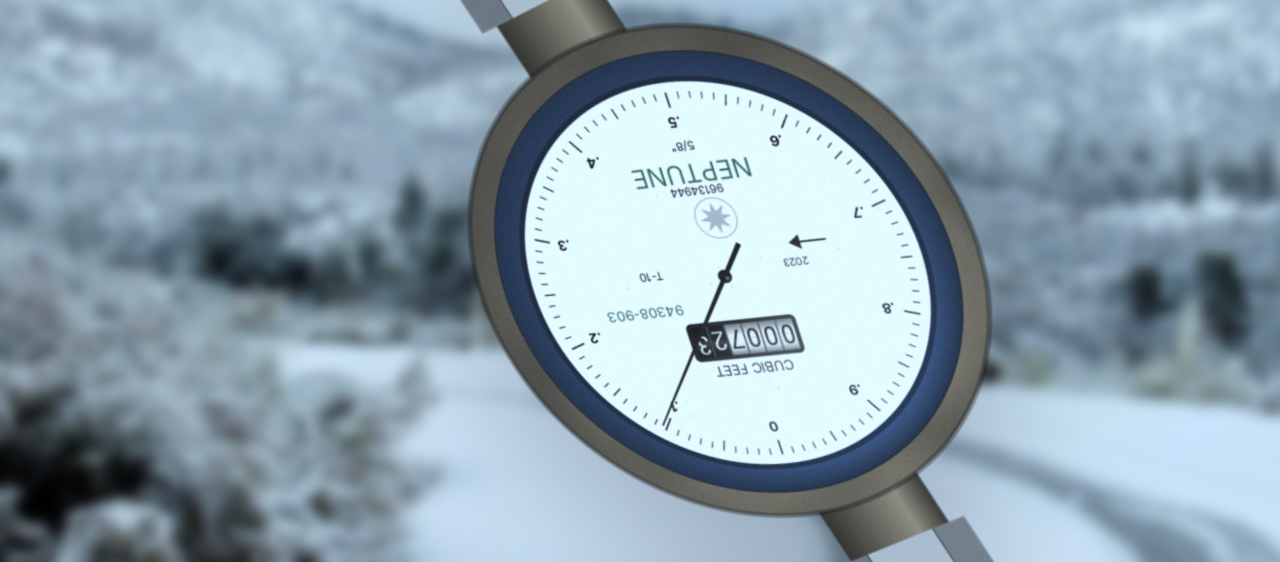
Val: 723.10 ft³
